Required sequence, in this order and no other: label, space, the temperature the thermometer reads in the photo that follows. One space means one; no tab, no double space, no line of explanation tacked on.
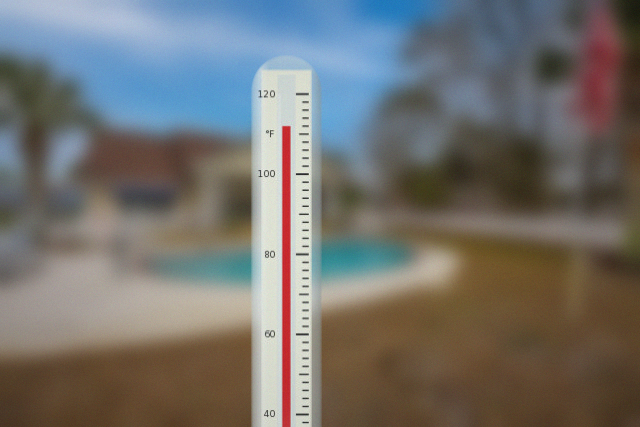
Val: 112 °F
